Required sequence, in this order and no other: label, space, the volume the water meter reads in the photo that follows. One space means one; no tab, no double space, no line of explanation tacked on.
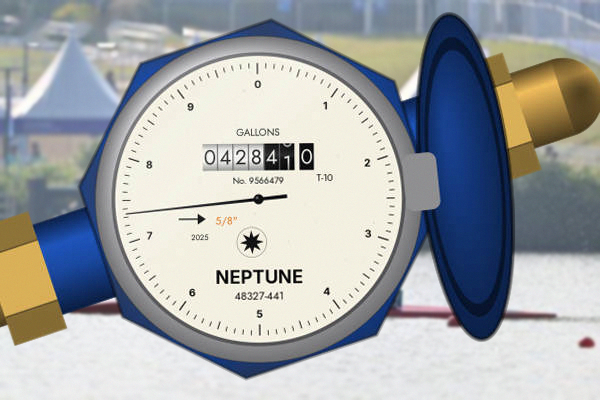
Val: 428407.3 gal
